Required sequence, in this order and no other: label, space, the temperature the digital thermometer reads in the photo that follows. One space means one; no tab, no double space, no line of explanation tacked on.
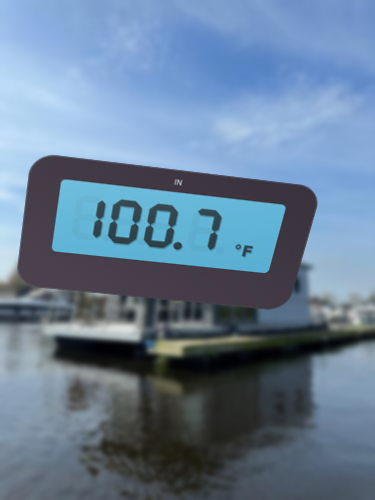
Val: 100.7 °F
